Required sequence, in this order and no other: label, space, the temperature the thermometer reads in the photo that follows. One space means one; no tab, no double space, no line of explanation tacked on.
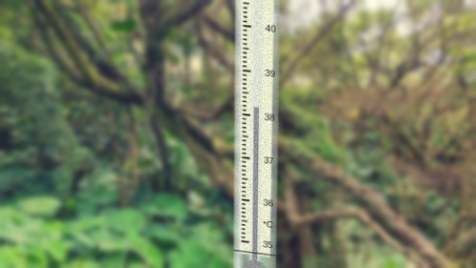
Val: 38.2 °C
